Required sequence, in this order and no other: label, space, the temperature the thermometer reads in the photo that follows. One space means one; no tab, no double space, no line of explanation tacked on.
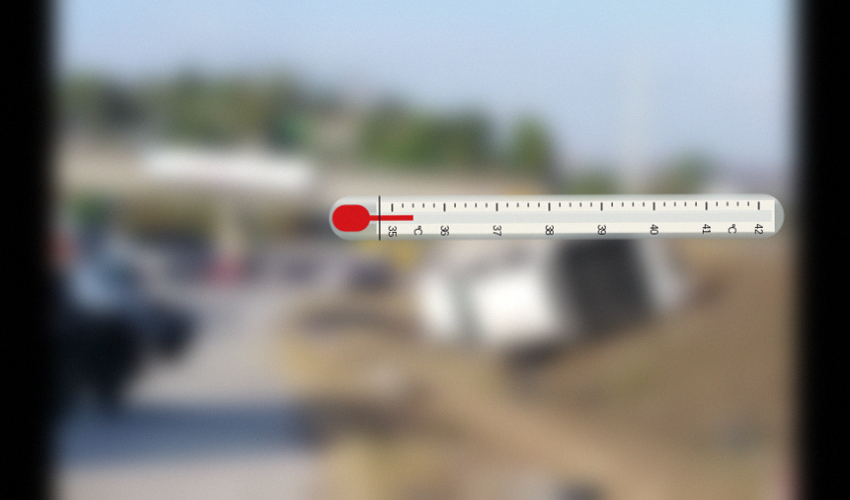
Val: 35.4 °C
